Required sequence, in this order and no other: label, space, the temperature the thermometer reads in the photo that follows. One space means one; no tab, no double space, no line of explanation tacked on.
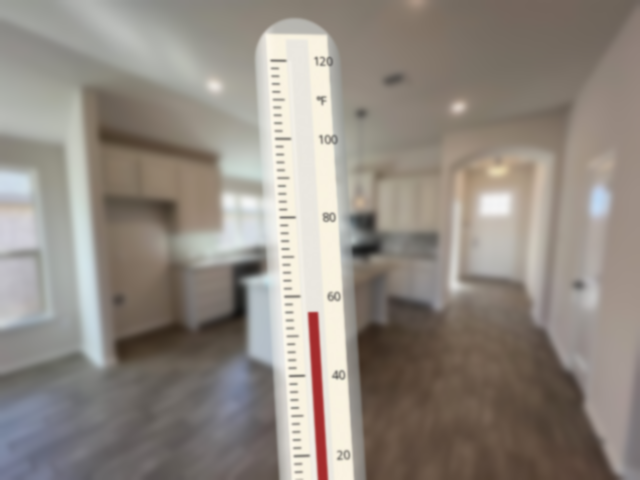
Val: 56 °F
